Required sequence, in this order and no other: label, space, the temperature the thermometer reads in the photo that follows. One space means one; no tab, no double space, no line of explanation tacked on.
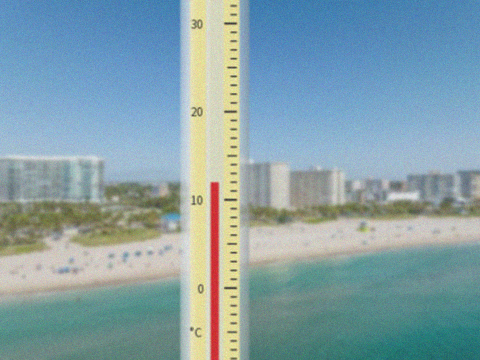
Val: 12 °C
